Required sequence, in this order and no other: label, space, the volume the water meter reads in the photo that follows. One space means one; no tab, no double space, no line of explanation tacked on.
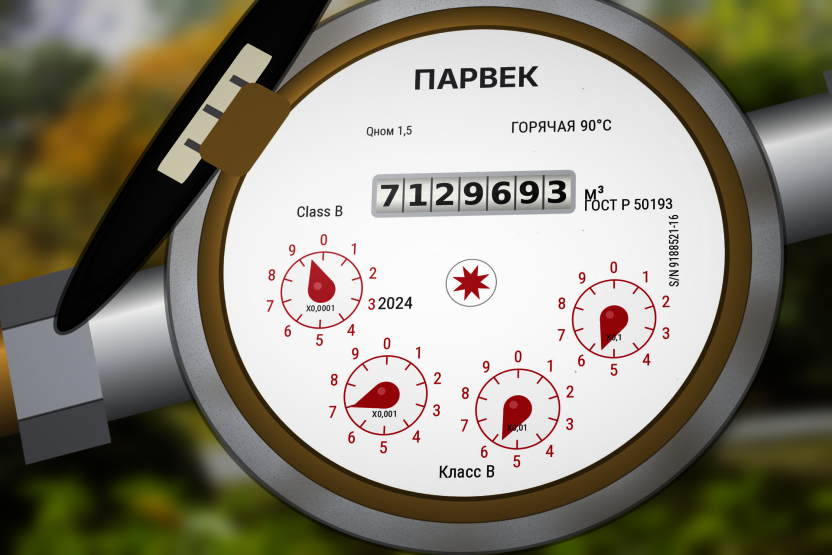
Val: 7129693.5569 m³
